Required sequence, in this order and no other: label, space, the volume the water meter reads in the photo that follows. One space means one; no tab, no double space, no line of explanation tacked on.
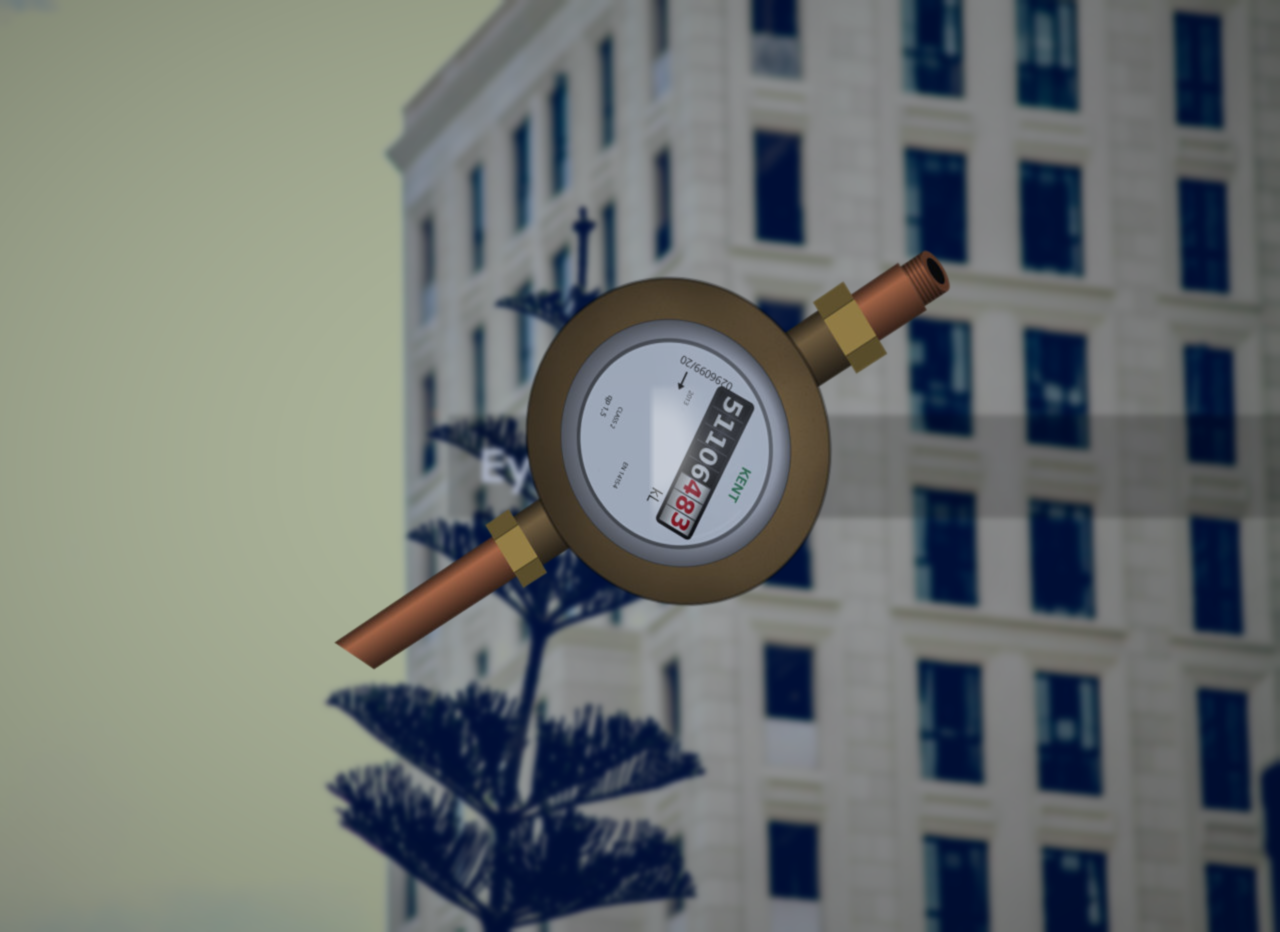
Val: 51106.483 kL
